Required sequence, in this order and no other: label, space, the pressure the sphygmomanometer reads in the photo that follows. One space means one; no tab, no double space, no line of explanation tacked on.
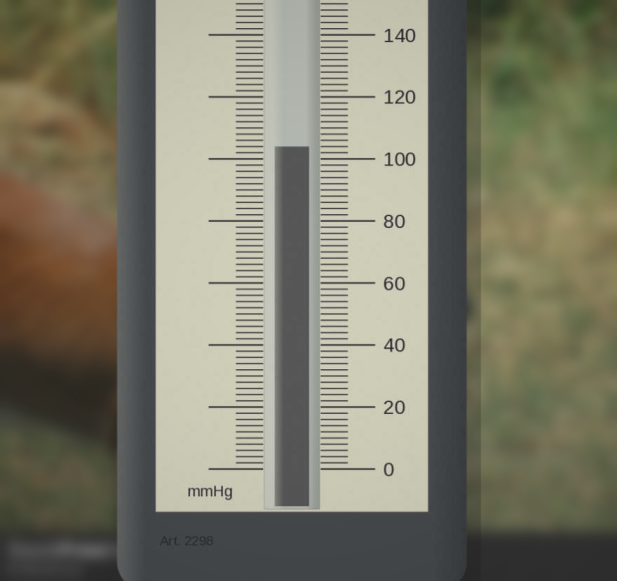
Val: 104 mmHg
